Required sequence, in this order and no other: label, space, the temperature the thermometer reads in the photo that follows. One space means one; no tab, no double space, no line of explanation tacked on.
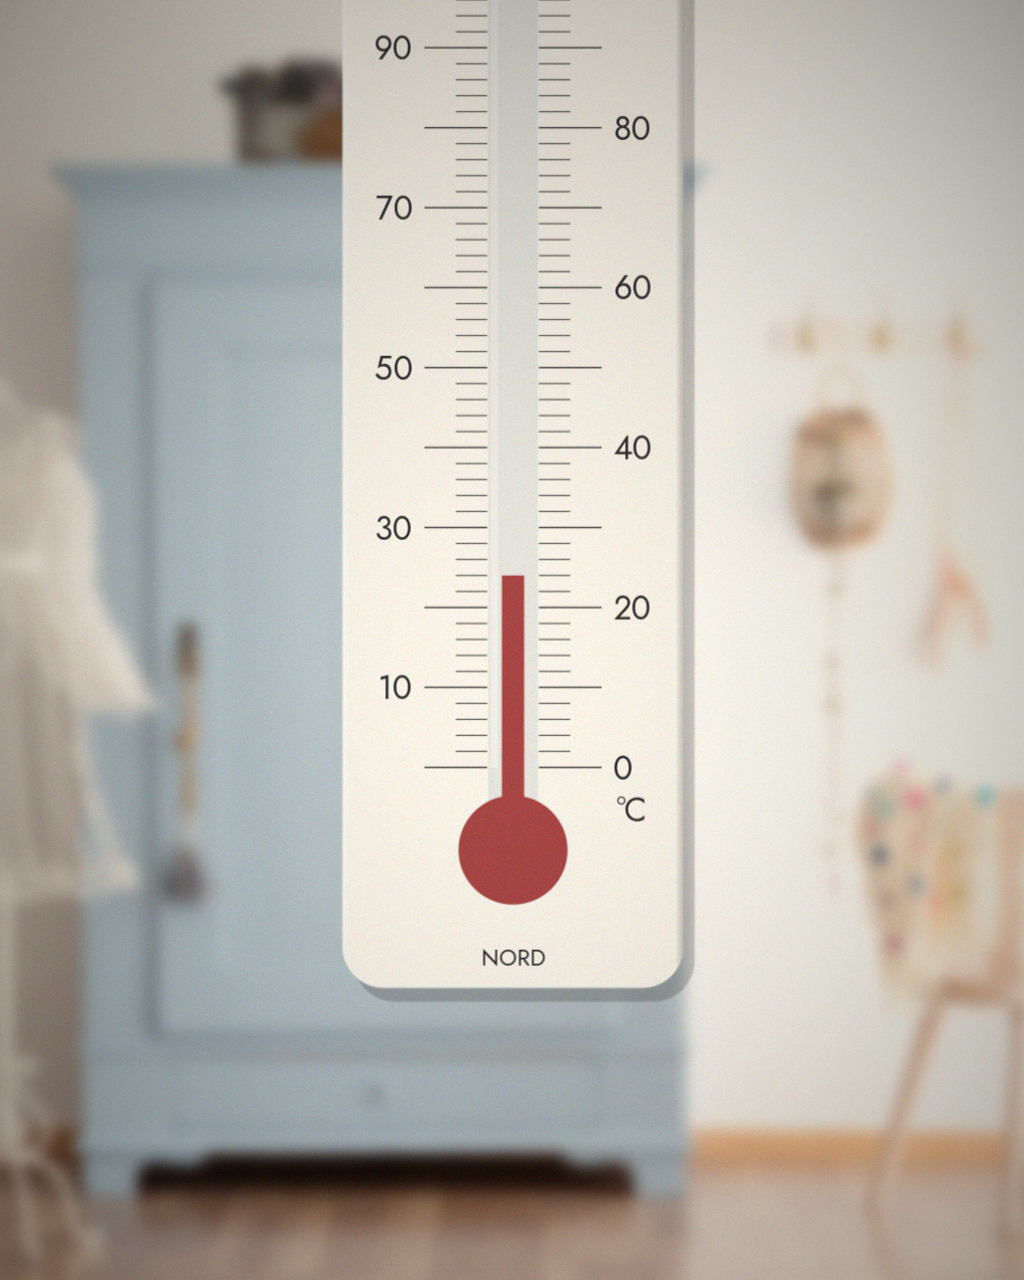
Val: 24 °C
